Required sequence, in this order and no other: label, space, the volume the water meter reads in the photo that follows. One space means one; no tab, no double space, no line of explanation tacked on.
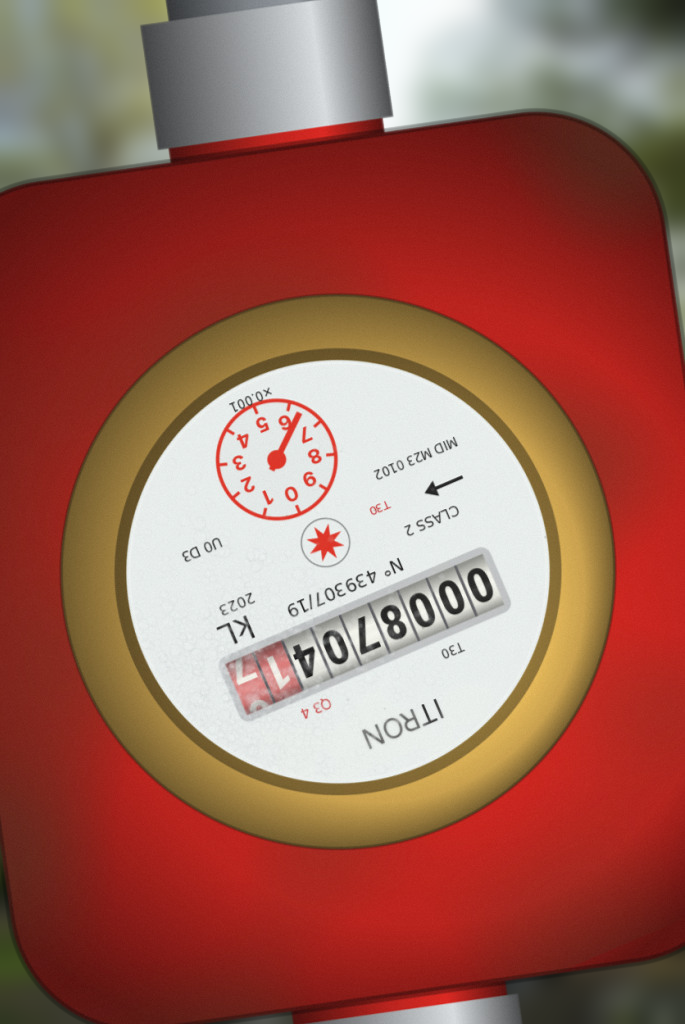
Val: 8704.166 kL
